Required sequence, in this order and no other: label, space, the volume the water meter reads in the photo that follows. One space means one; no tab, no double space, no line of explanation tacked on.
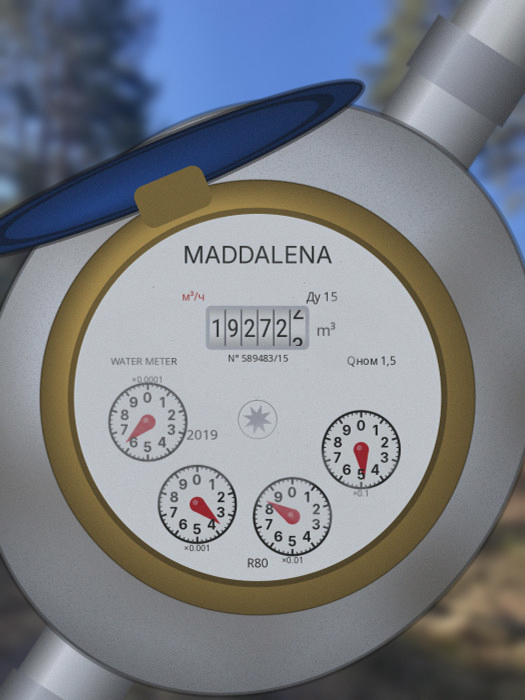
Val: 192722.4836 m³
